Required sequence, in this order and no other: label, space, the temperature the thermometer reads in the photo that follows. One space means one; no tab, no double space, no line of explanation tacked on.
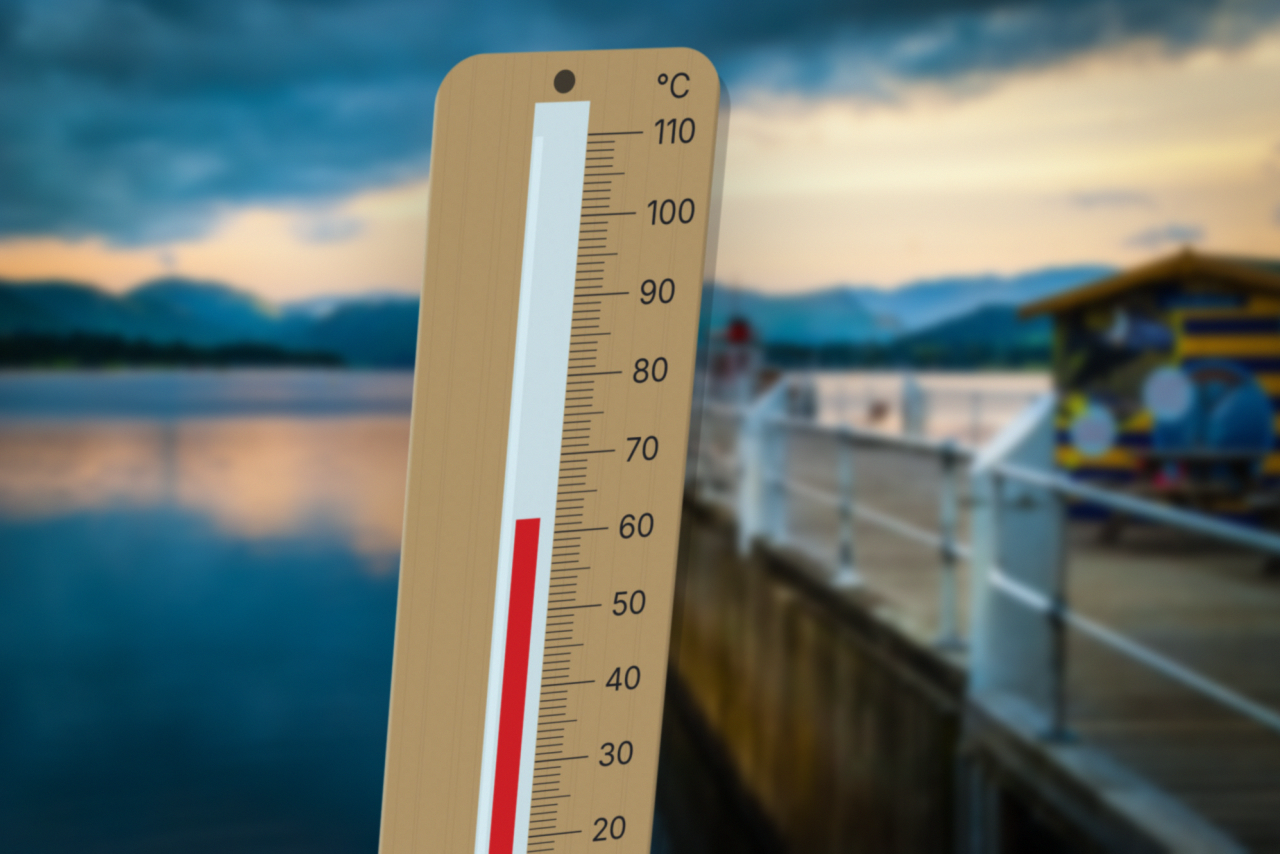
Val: 62 °C
